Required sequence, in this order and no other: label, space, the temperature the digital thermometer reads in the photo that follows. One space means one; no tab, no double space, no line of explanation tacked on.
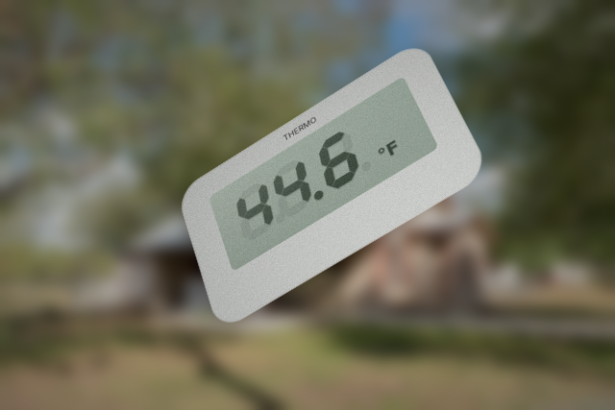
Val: 44.6 °F
